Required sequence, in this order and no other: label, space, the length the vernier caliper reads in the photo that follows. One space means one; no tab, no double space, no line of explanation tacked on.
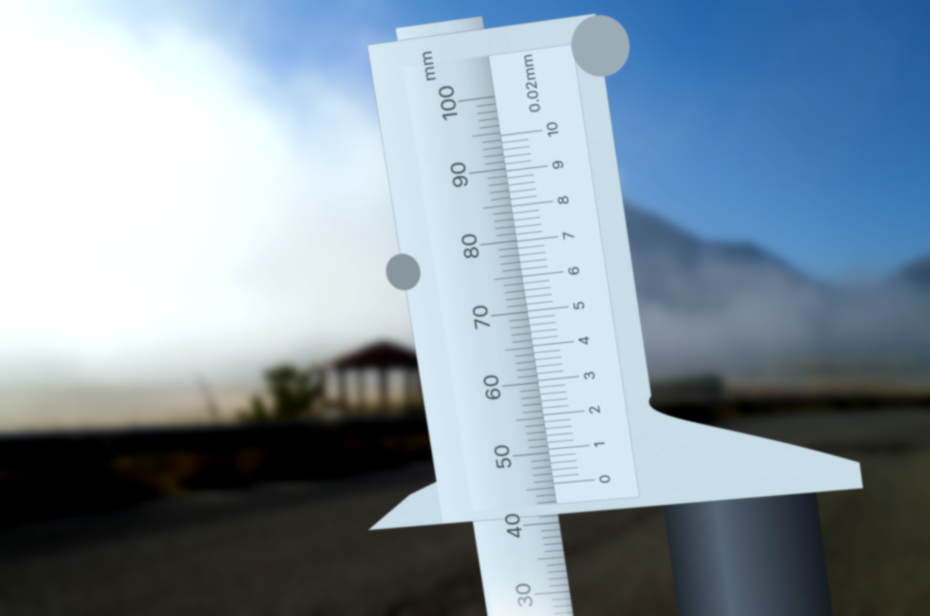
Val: 45.6 mm
